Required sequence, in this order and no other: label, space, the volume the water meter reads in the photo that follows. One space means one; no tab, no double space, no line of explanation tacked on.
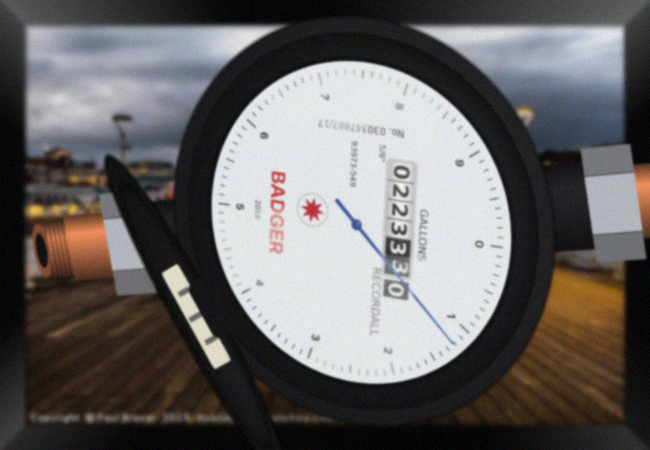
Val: 223331.2 gal
